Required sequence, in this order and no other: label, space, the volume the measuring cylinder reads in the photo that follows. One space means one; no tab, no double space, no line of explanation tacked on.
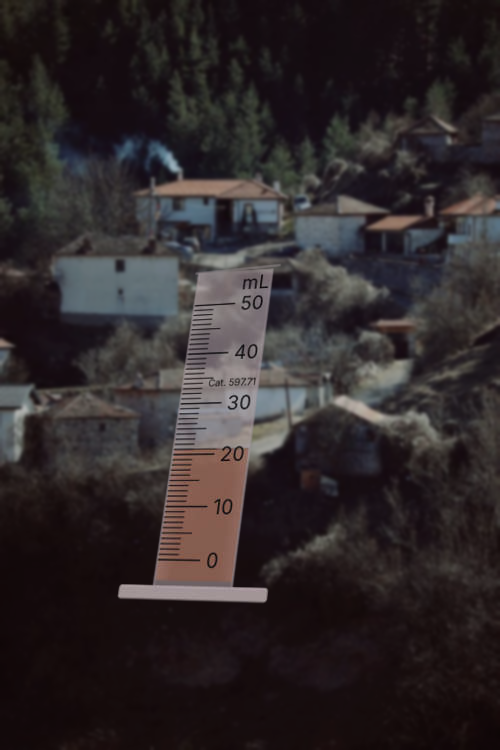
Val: 21 mL
